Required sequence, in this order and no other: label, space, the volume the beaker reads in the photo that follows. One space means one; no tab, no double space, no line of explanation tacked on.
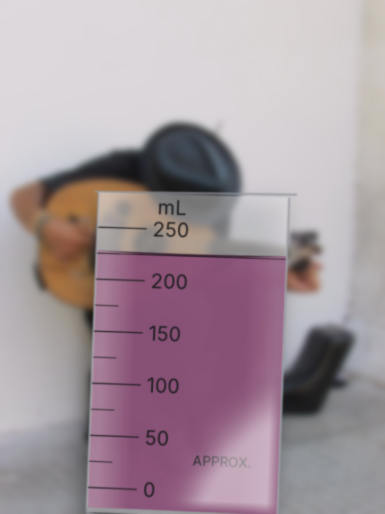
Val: 225 mL
